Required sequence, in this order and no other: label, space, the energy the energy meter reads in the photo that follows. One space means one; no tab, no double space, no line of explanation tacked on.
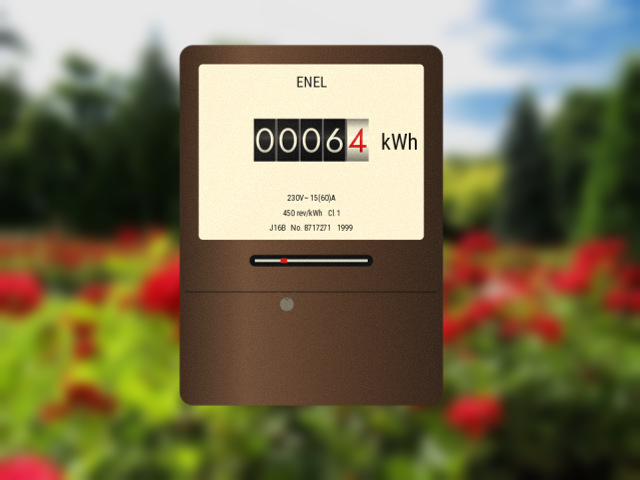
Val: 6.4 kWh
